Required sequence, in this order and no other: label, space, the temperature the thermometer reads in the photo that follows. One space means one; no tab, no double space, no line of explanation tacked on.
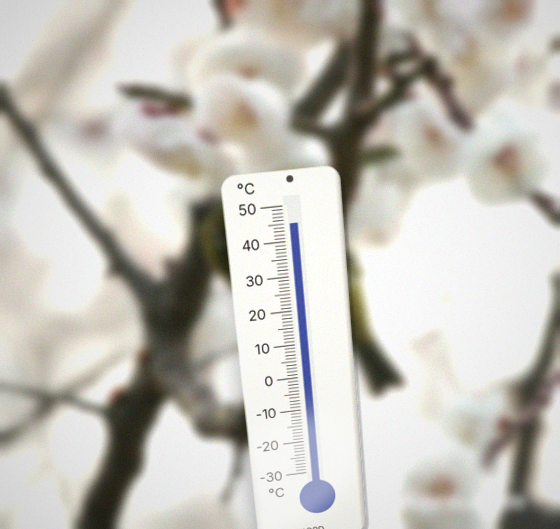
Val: 45 °C
